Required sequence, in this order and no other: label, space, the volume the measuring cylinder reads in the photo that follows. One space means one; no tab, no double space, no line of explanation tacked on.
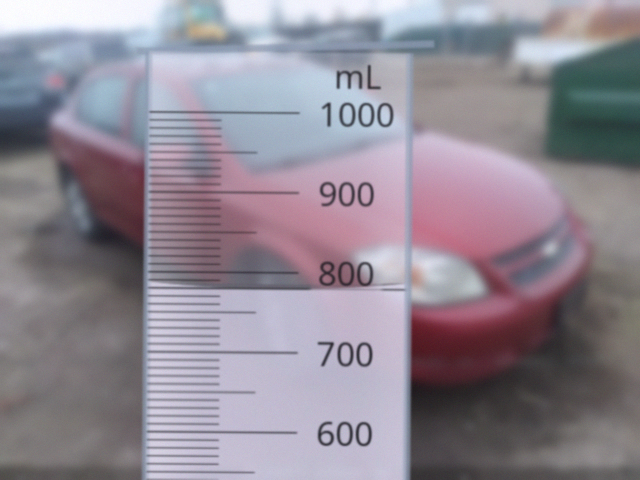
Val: 780 mL
